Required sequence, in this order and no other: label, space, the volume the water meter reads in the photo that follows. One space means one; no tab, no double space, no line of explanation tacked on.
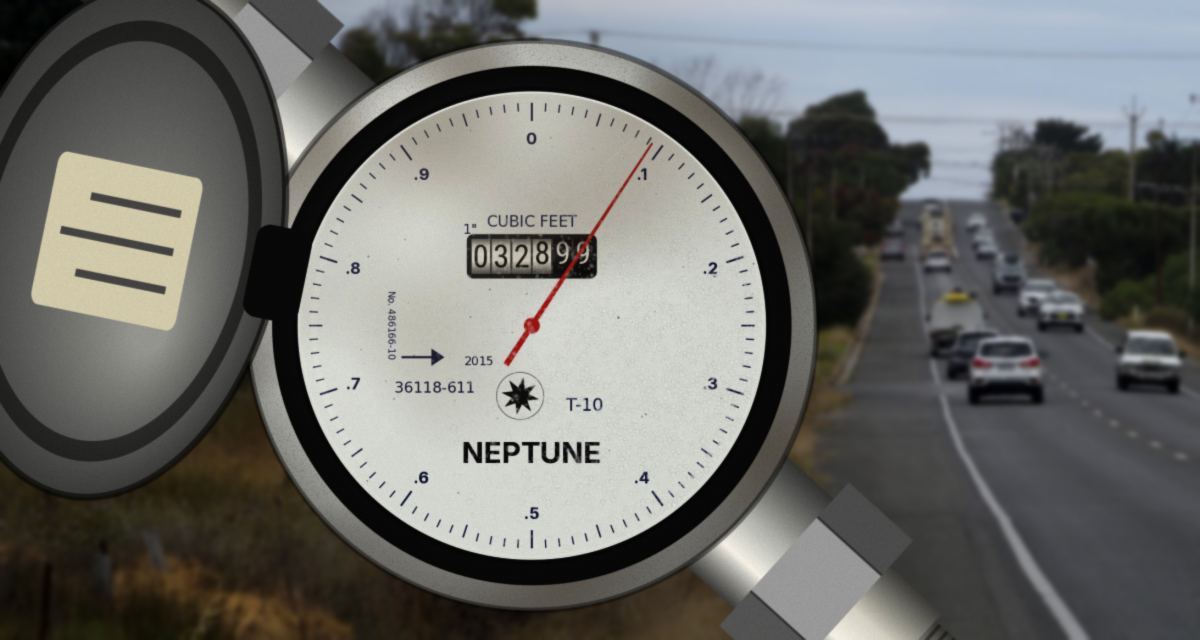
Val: 32899.09 ft³
